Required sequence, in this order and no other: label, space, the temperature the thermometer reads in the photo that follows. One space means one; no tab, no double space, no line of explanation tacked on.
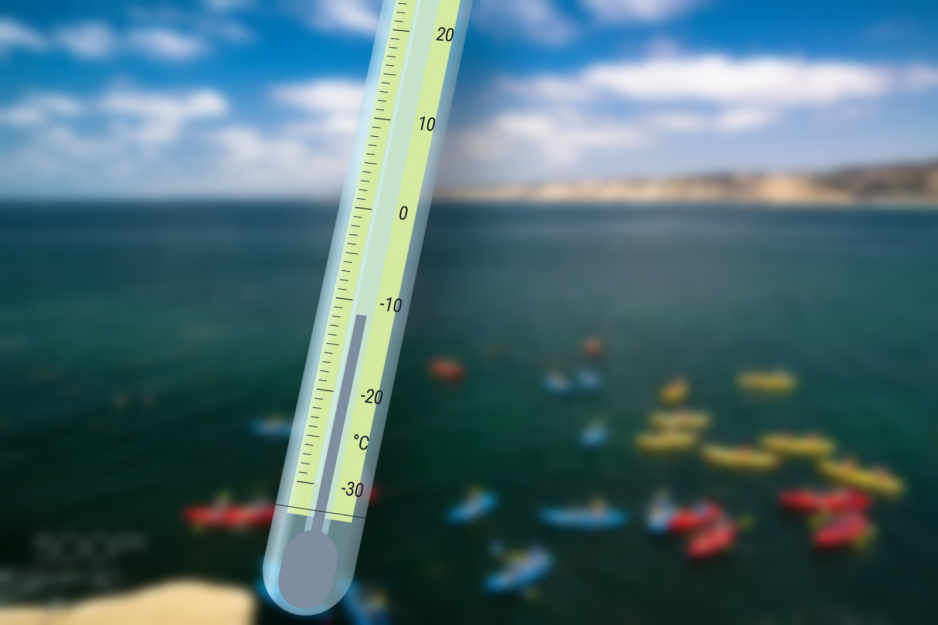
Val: -11.5 °C
